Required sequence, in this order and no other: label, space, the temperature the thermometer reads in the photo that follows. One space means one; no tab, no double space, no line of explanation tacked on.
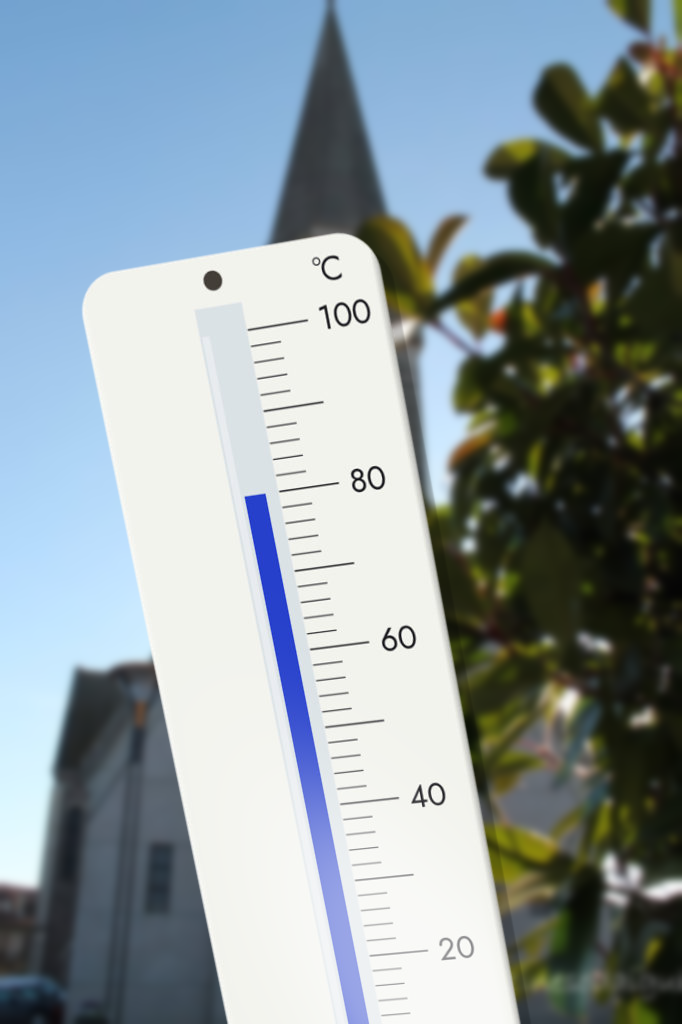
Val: 80 °C
